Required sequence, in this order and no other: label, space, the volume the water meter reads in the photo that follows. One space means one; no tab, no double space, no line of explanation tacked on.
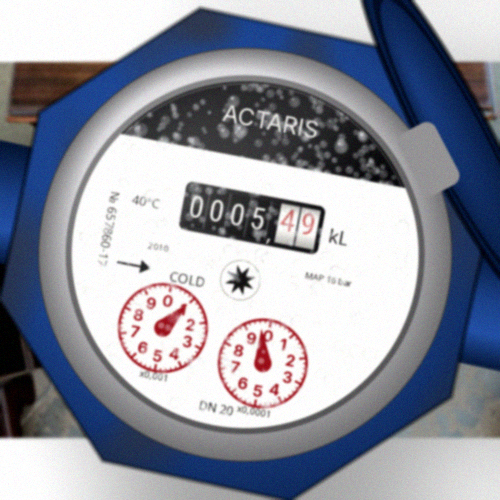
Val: 5.4909 kL
